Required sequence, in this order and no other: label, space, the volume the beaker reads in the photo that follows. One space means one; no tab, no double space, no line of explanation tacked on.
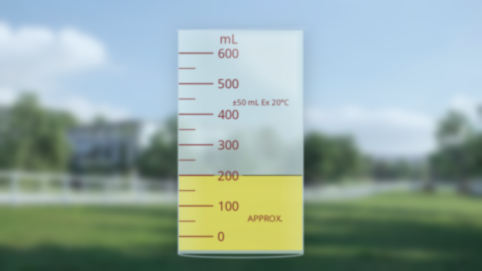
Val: 200 mL
